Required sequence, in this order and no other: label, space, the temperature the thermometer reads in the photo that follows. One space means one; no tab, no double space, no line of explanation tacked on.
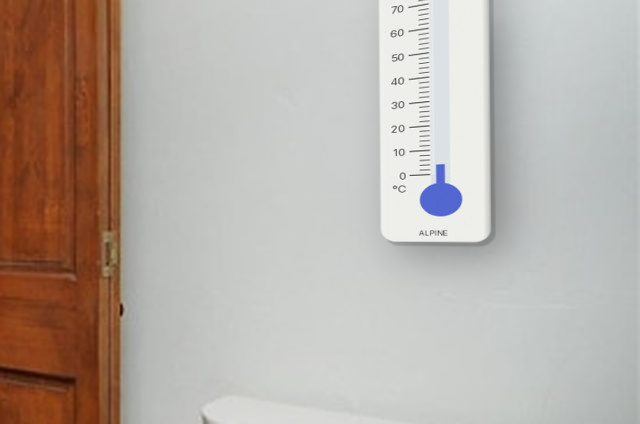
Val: 4 °C
